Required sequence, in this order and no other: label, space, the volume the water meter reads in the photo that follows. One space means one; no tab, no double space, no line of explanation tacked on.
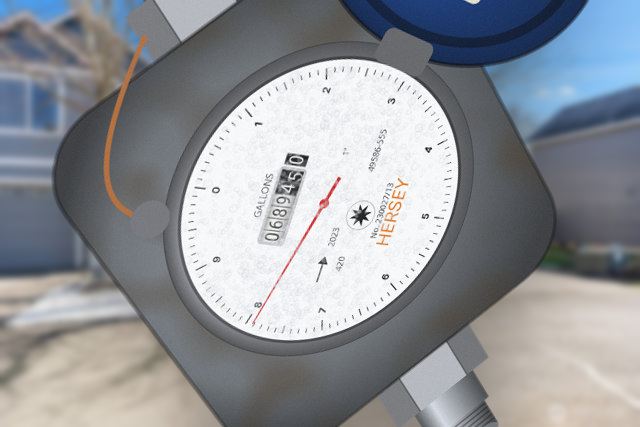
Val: 689447.9 gal
